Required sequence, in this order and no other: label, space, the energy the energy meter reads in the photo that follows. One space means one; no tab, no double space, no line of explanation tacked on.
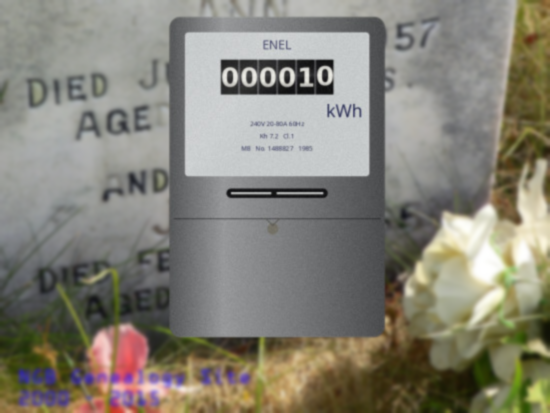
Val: 10 kWh
